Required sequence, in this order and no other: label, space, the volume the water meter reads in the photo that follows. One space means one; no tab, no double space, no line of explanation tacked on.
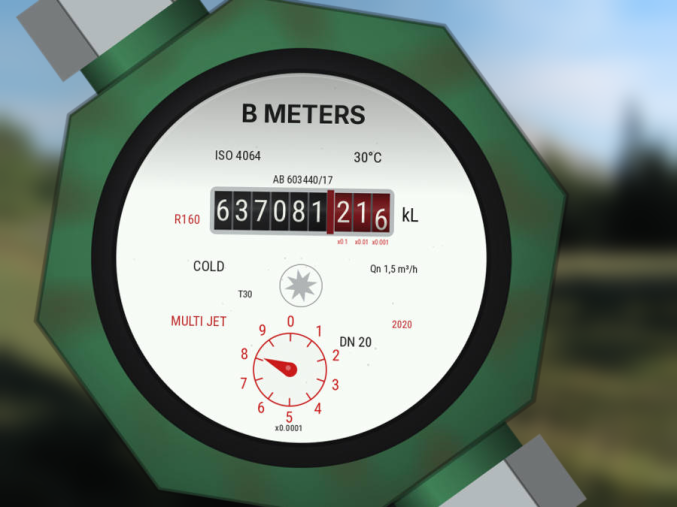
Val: 637081.2158 kL
